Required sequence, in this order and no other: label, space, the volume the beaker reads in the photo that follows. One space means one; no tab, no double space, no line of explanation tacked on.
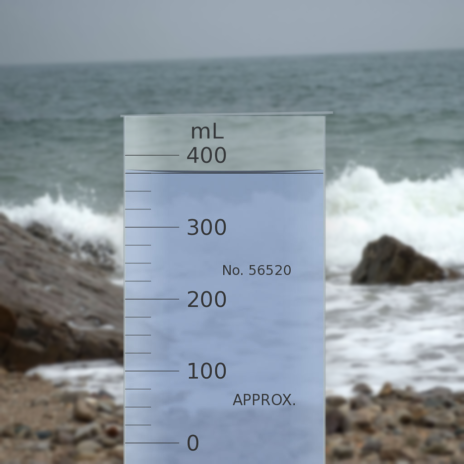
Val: 375 mL
